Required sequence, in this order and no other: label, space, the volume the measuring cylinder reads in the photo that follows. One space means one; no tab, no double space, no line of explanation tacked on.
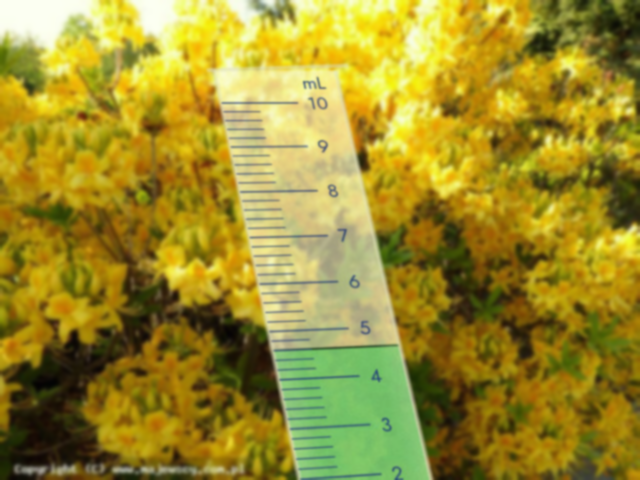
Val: 4.6 mL
